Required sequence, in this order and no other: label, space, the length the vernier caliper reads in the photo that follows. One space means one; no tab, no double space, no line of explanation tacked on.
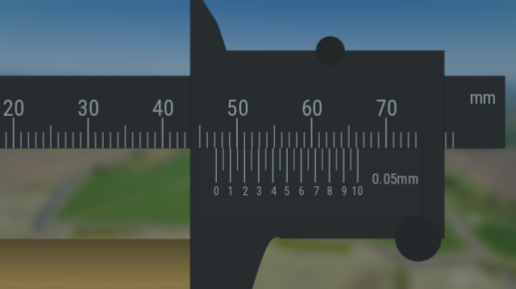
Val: 47.2 mm
